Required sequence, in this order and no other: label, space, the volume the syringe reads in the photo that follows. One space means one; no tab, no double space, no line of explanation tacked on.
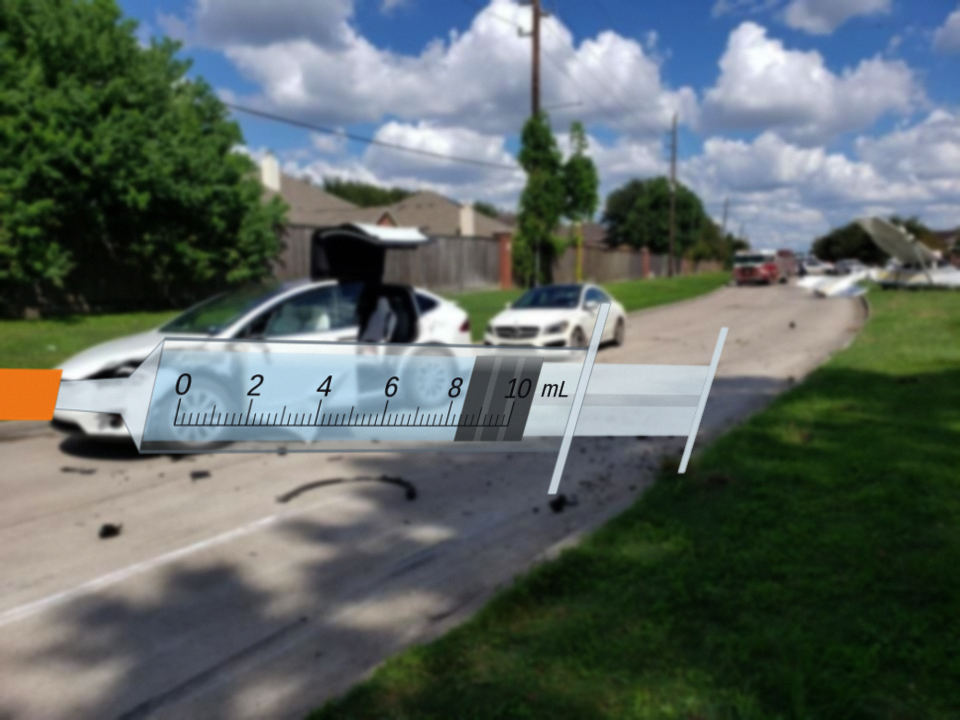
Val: 8.4 mL
